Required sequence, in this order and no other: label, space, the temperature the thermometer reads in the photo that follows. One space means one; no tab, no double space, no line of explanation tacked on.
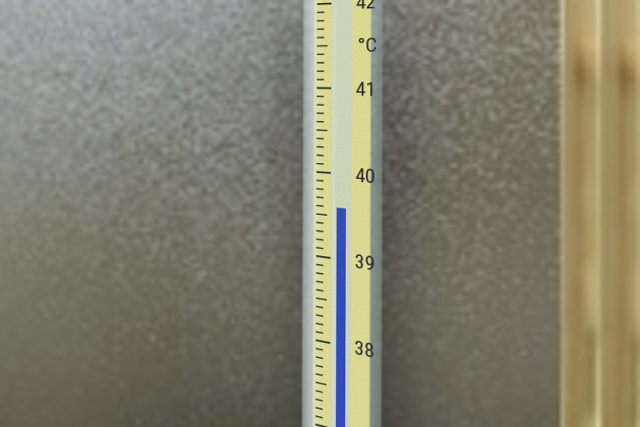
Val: 39.6 °C
